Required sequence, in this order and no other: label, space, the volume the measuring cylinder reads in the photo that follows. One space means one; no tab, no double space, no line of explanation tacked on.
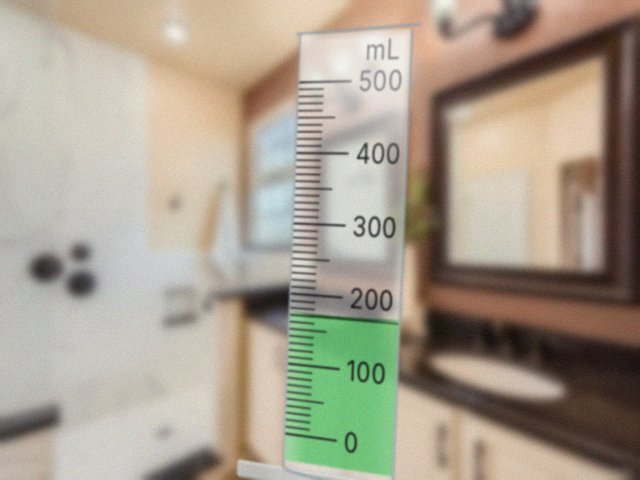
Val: 170 mL
